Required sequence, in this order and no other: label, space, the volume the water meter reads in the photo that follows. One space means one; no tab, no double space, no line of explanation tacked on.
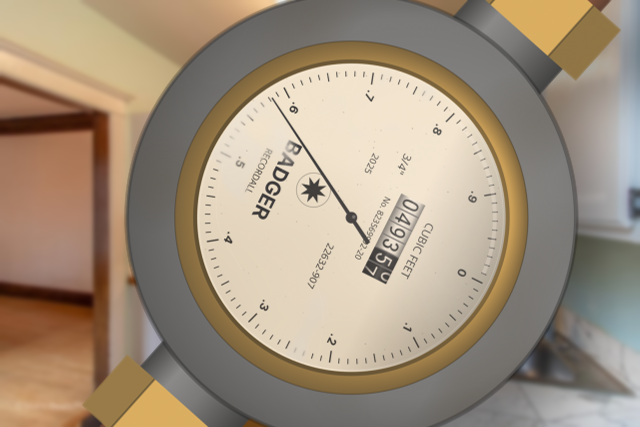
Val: 49356.58 ft³
